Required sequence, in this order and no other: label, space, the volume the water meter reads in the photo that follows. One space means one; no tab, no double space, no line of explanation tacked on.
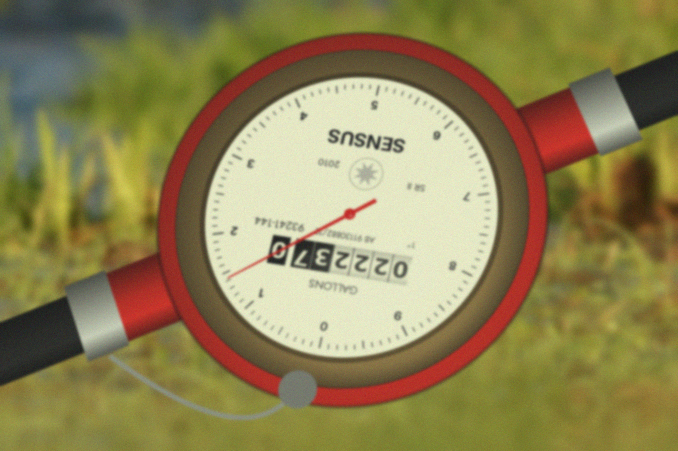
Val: 222371.4 gal
